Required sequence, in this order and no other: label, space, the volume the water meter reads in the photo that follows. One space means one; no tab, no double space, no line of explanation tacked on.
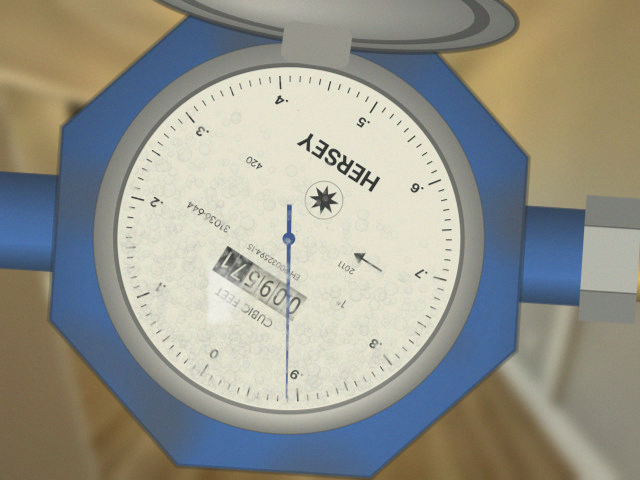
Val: 9570.91 ft³
